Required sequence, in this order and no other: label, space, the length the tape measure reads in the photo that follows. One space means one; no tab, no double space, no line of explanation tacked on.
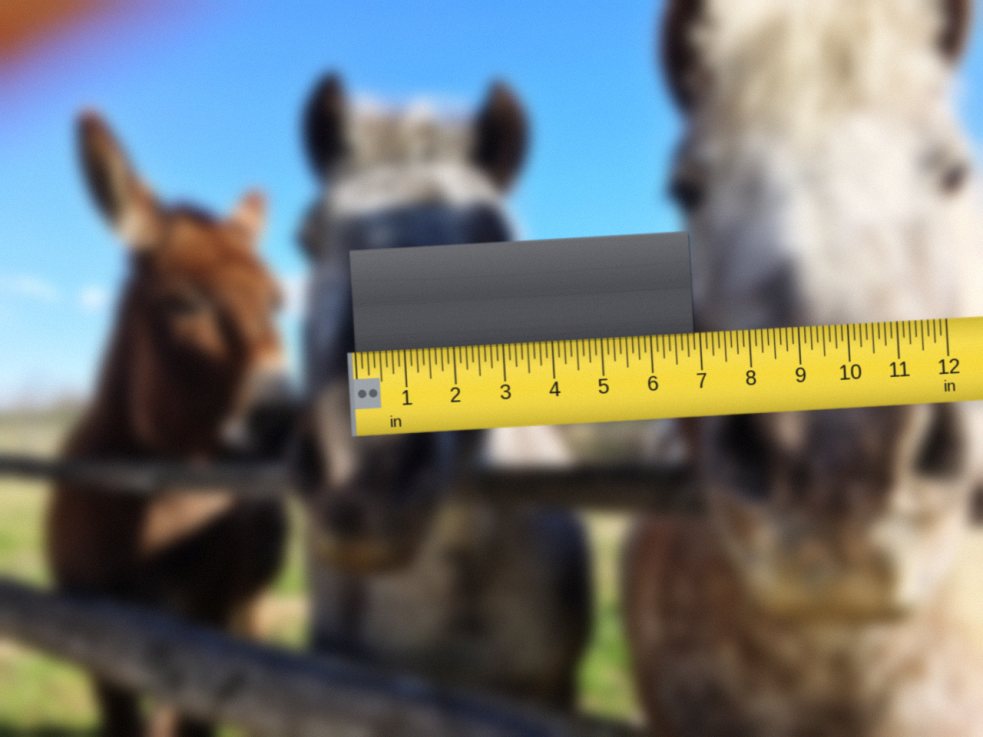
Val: 6.875 in
